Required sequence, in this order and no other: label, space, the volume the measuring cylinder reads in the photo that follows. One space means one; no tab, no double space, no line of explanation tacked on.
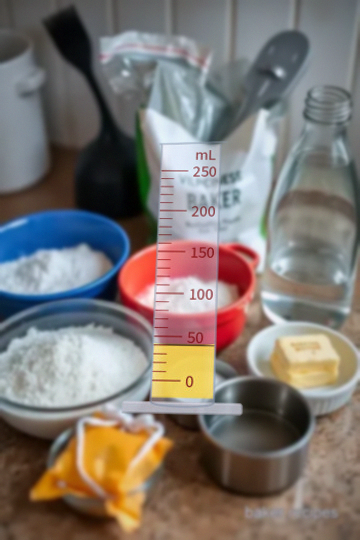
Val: 40 mL
